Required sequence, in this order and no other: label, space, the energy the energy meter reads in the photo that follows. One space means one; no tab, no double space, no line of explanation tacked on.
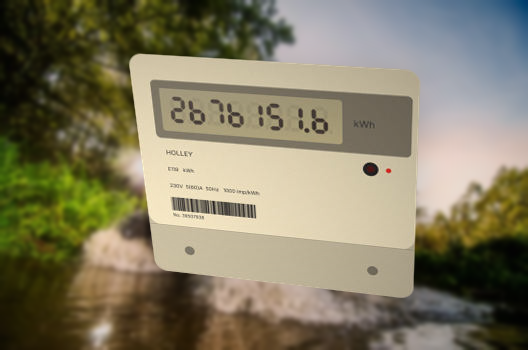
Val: 2676151.6 kWh
